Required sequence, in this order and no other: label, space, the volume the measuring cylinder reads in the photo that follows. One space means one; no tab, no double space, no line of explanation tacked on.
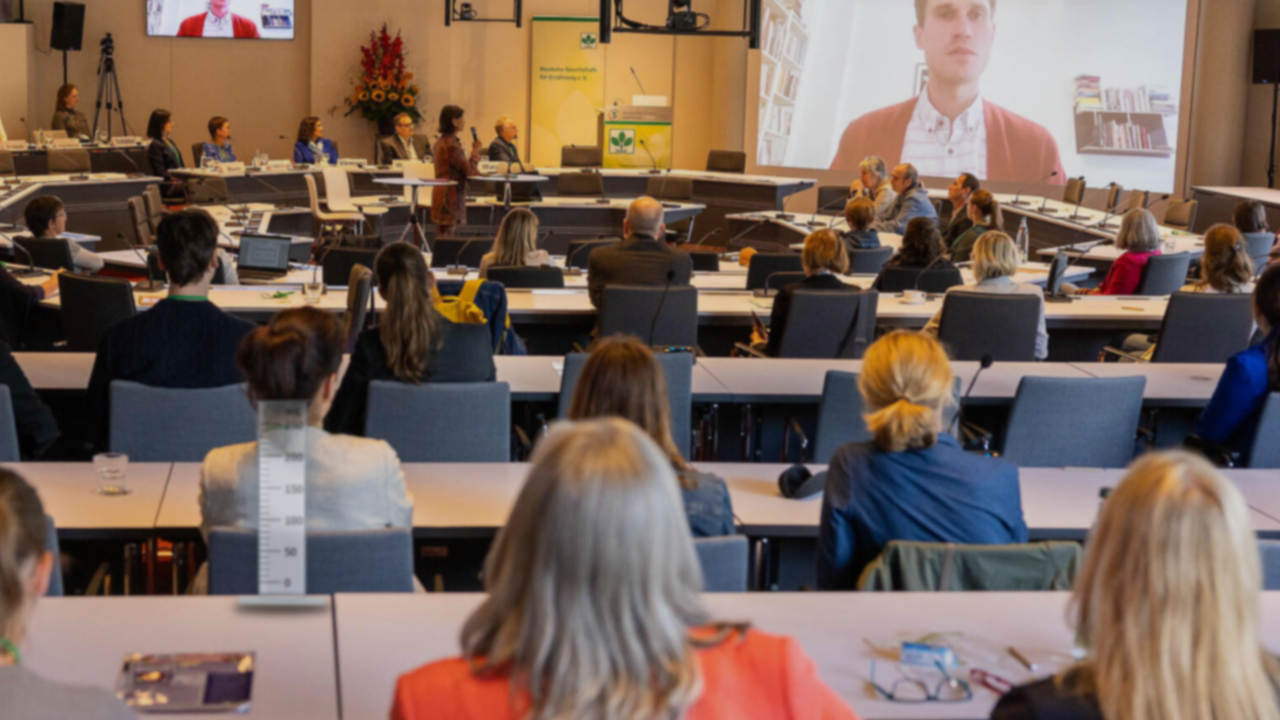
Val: 200 mL
